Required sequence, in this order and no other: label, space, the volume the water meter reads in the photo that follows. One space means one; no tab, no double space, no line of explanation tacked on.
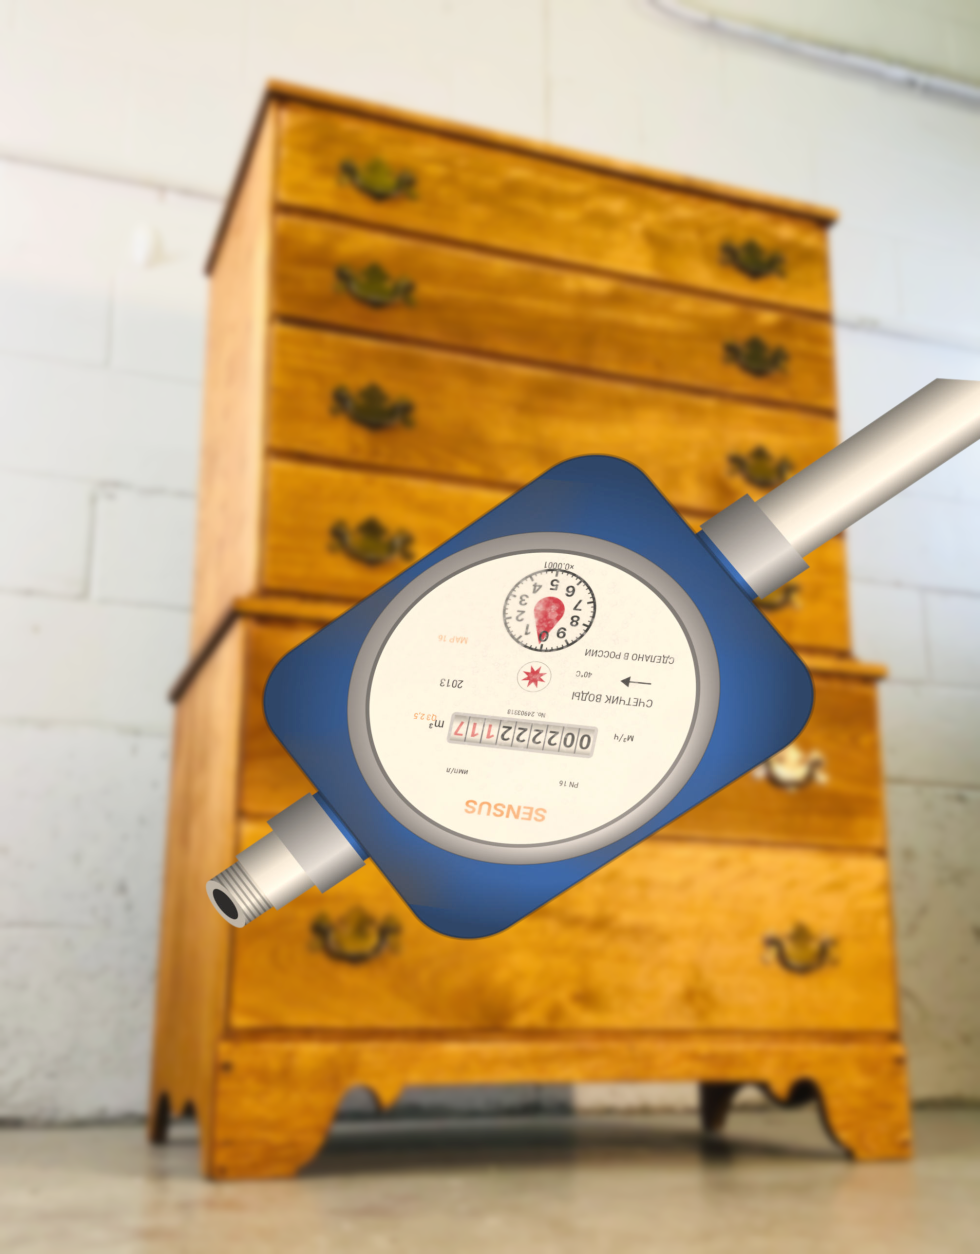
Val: 2222.1170 m³
